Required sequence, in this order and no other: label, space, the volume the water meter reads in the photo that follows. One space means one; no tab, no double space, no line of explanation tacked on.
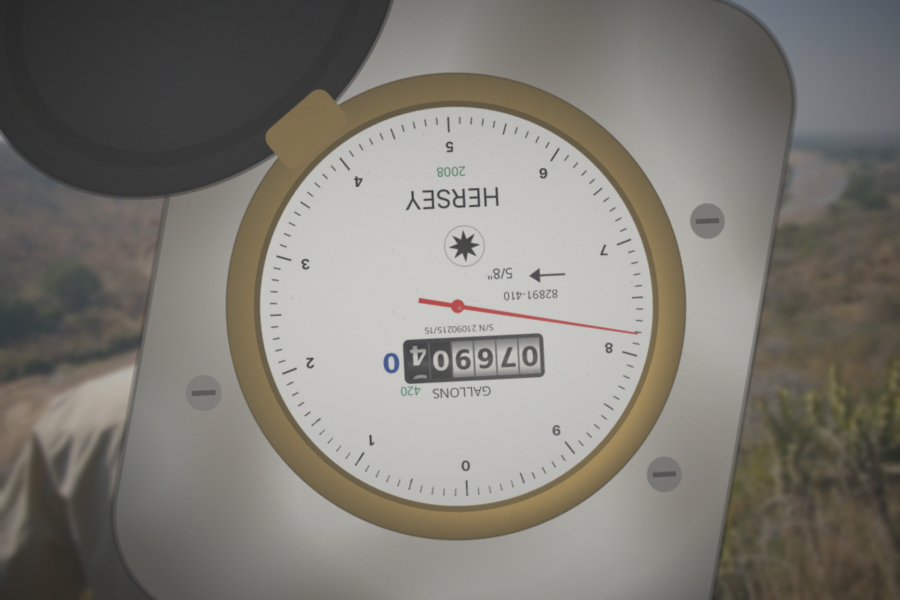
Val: 769037.8 gal
